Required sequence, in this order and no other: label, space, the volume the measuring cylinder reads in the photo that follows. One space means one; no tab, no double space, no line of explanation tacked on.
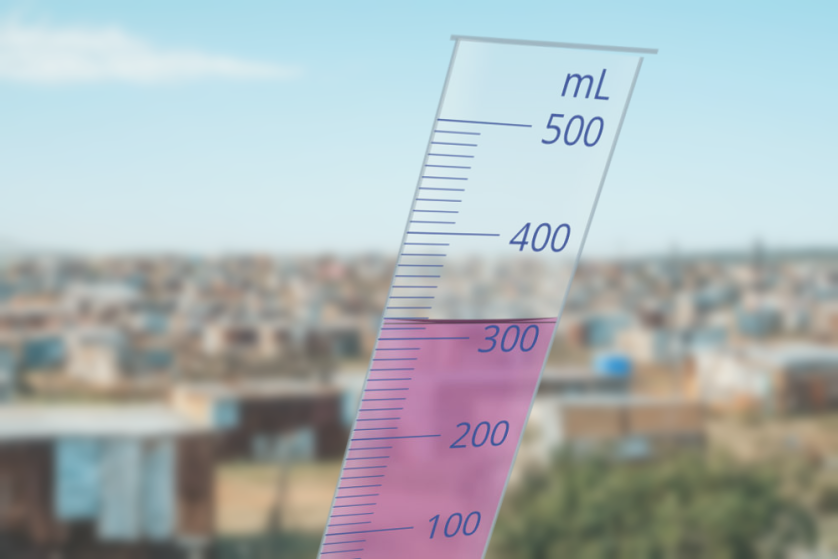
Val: 315 mL
